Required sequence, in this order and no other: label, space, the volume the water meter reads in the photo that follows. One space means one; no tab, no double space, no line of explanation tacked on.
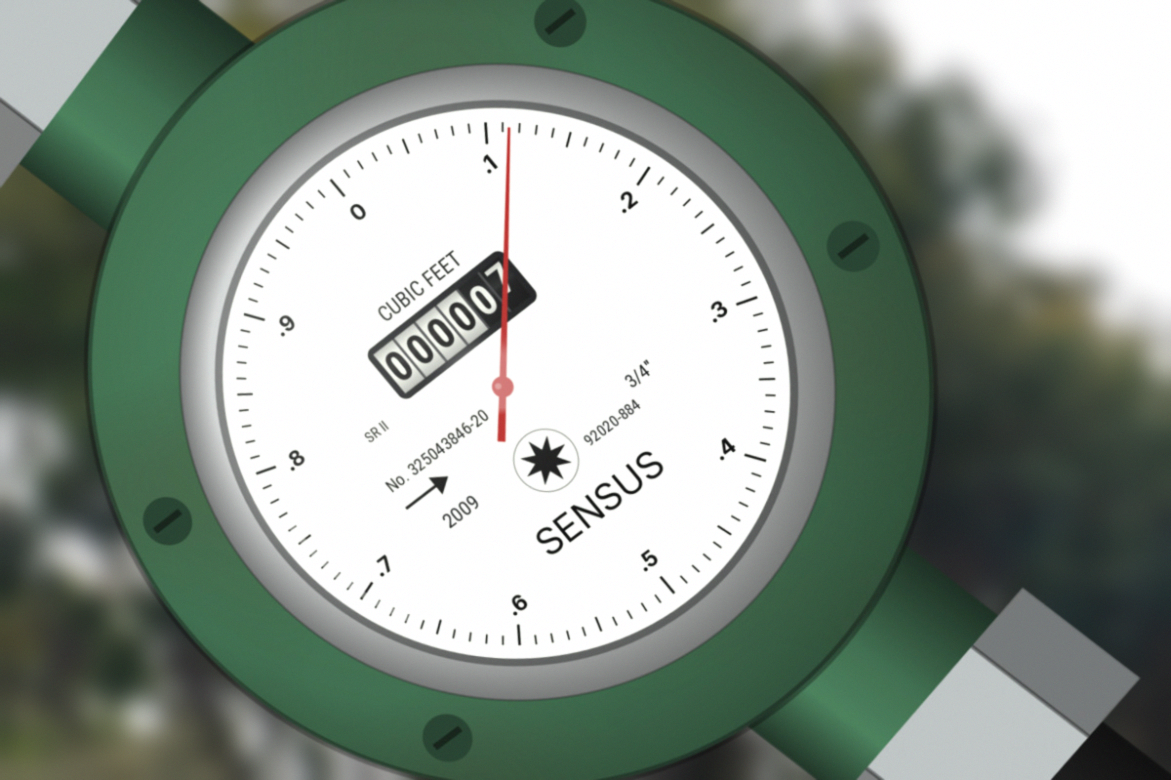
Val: 7.11 ft³
